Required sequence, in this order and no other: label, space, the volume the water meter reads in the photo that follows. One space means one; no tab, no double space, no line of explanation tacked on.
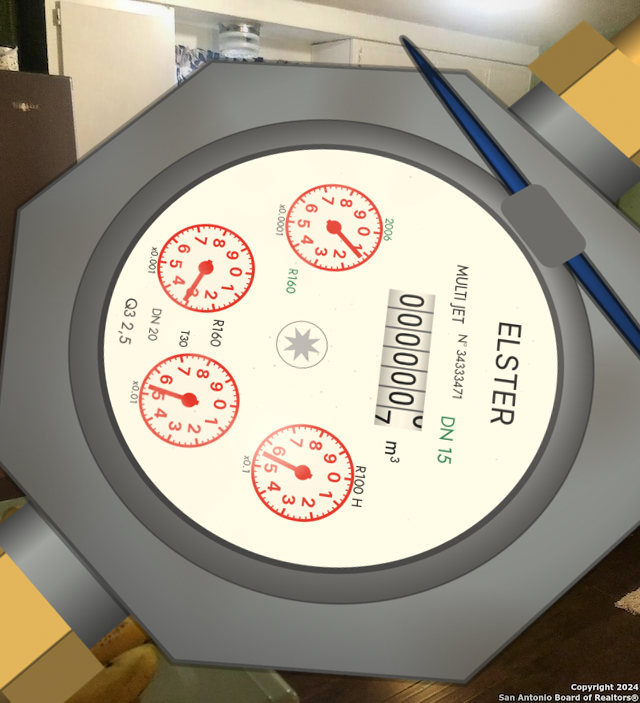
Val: 6.5531 m³
